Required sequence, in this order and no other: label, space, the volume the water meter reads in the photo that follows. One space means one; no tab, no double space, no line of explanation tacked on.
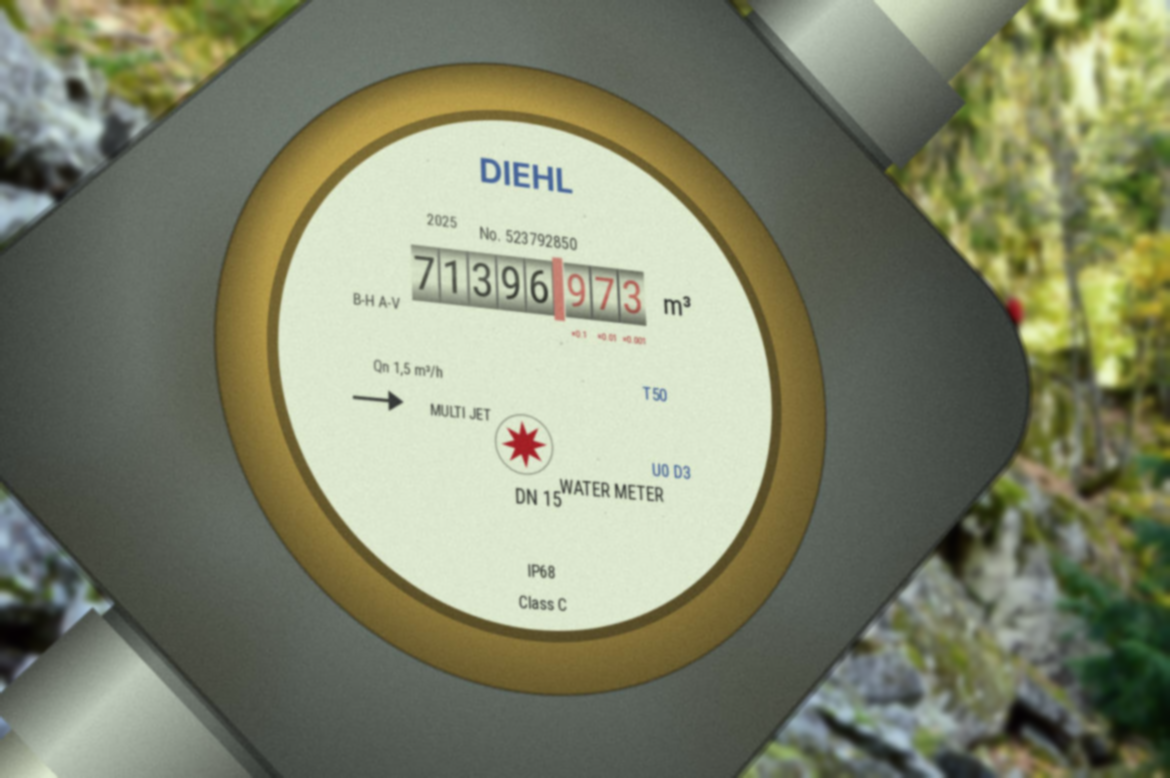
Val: 71396.973 m³
